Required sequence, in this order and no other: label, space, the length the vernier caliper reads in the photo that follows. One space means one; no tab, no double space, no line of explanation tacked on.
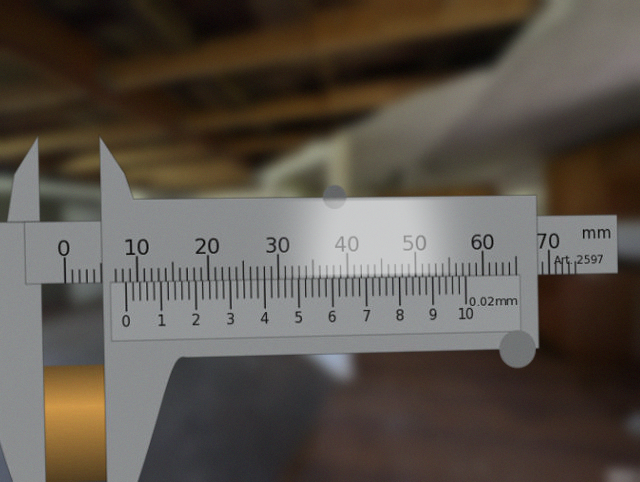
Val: 8.4 mm
